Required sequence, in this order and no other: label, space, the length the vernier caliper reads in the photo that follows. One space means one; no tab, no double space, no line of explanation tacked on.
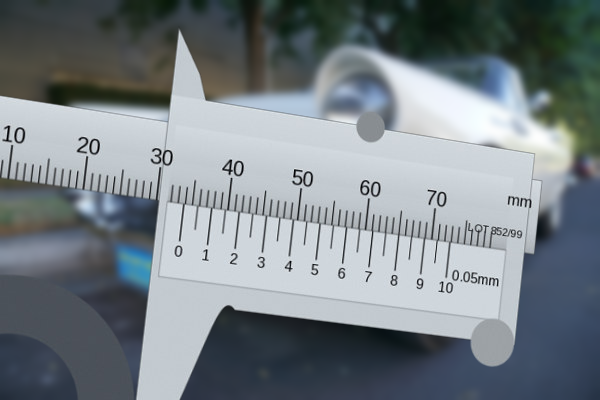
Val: 33.8 mm
